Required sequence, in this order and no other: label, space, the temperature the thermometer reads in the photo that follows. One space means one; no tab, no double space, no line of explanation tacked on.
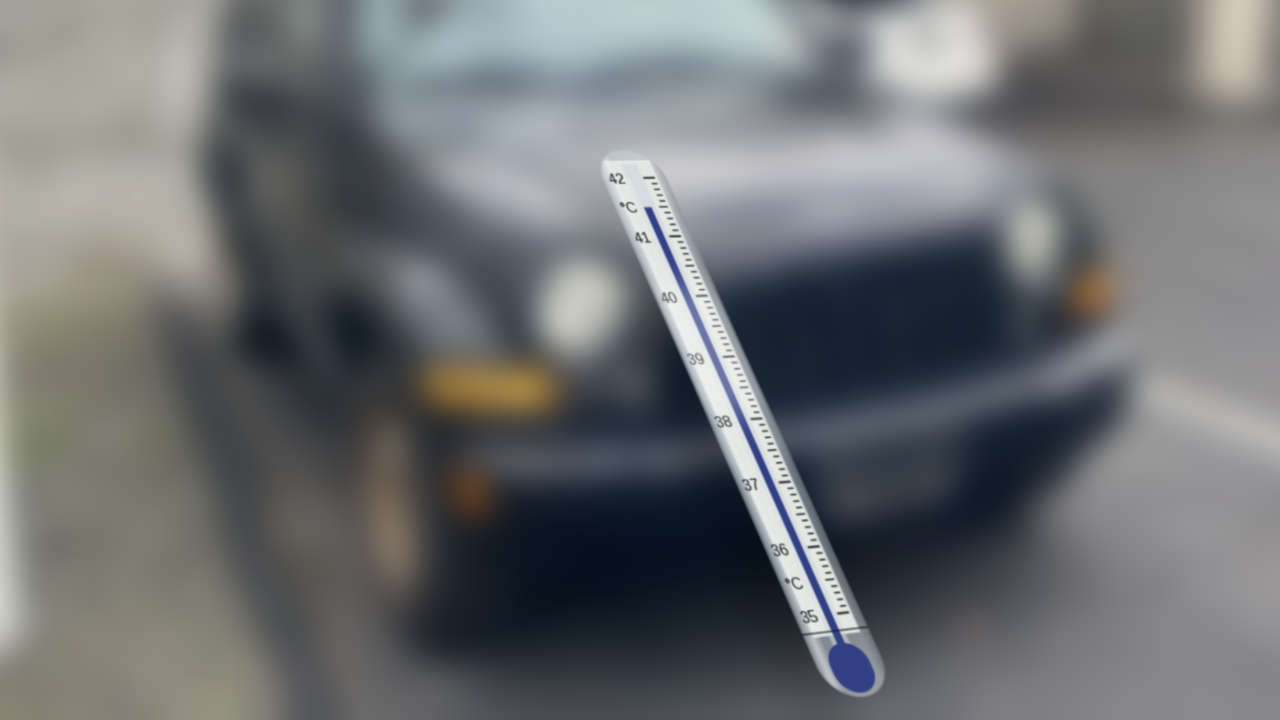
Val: 41.5 °C
